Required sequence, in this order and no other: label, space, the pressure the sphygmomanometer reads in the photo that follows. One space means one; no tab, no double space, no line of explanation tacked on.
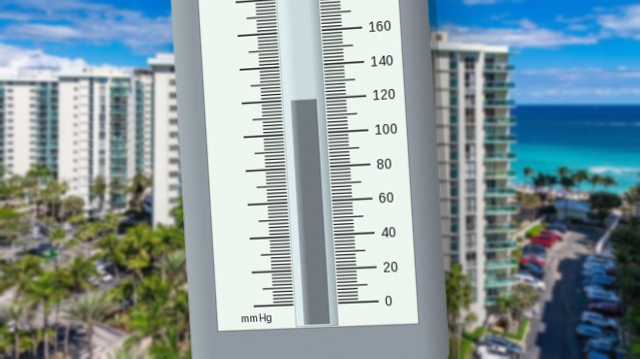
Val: 120 mmHg
